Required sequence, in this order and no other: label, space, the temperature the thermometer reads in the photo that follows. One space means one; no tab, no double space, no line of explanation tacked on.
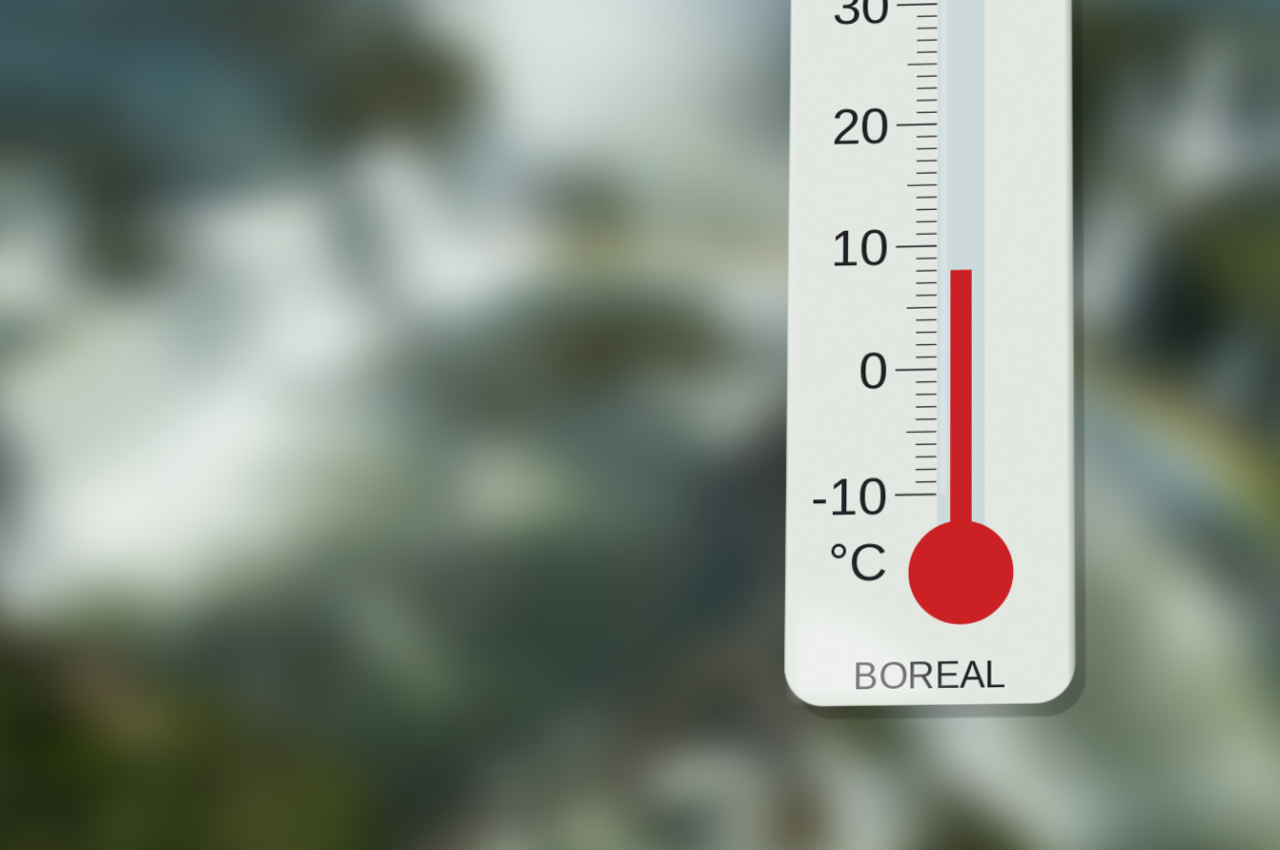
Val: 8 °C
